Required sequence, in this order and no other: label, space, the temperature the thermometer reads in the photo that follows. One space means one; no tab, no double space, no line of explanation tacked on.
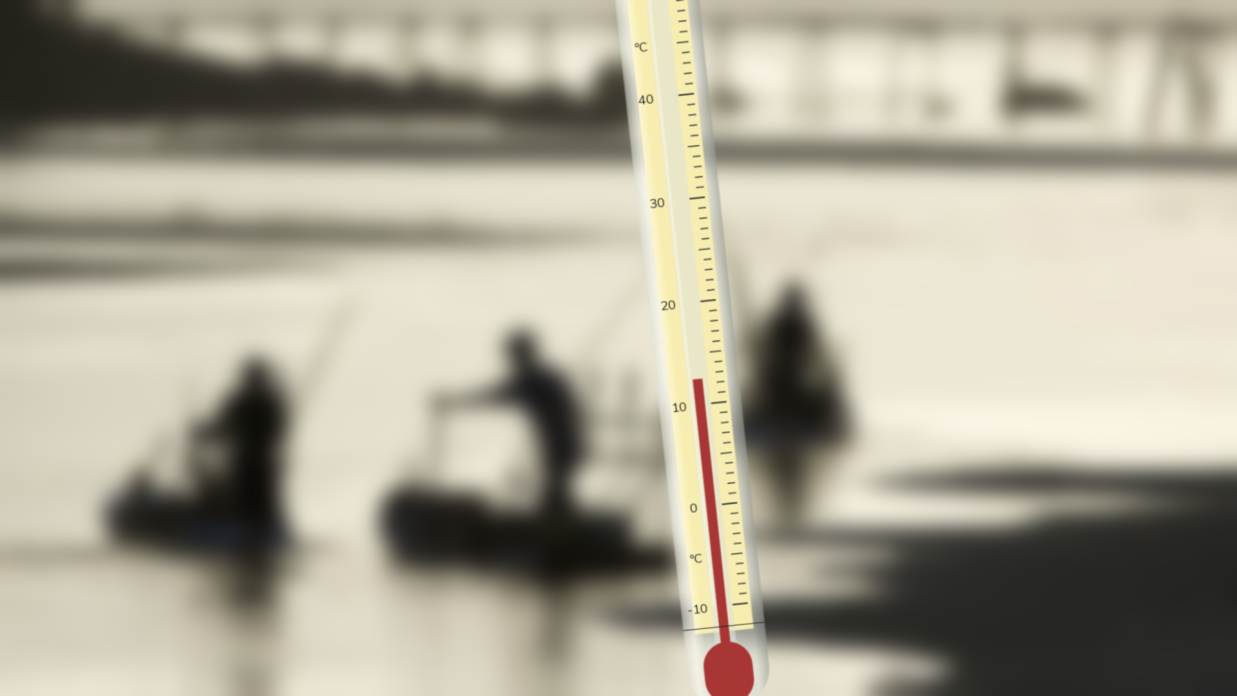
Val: 12.5 °C
